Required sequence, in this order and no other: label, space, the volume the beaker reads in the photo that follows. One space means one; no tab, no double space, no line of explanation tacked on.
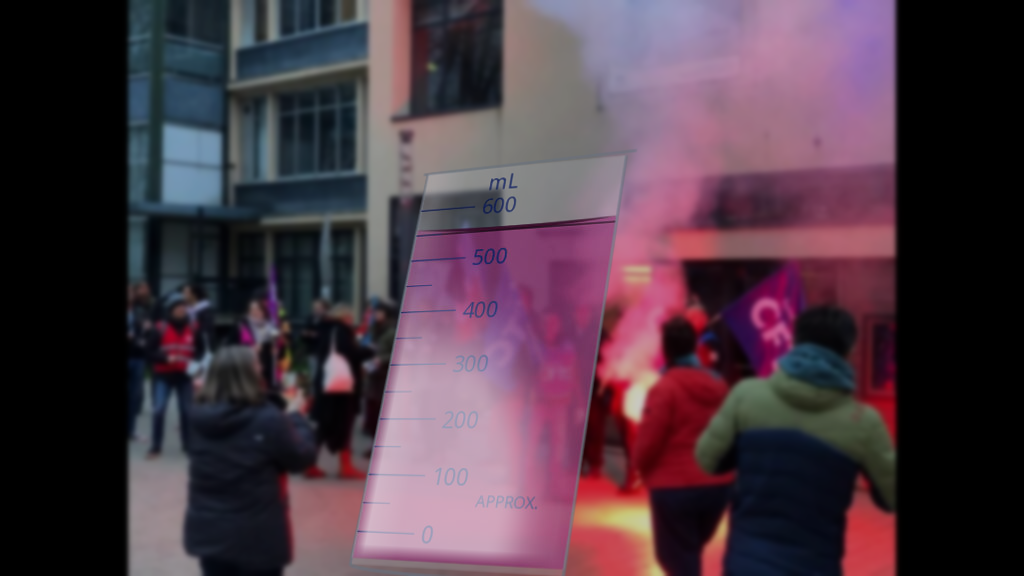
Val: 550 mL
